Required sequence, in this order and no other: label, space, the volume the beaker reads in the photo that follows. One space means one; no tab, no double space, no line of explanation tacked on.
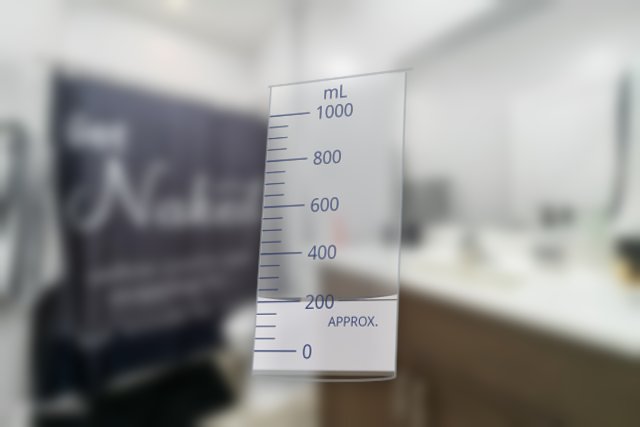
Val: 200 mL
